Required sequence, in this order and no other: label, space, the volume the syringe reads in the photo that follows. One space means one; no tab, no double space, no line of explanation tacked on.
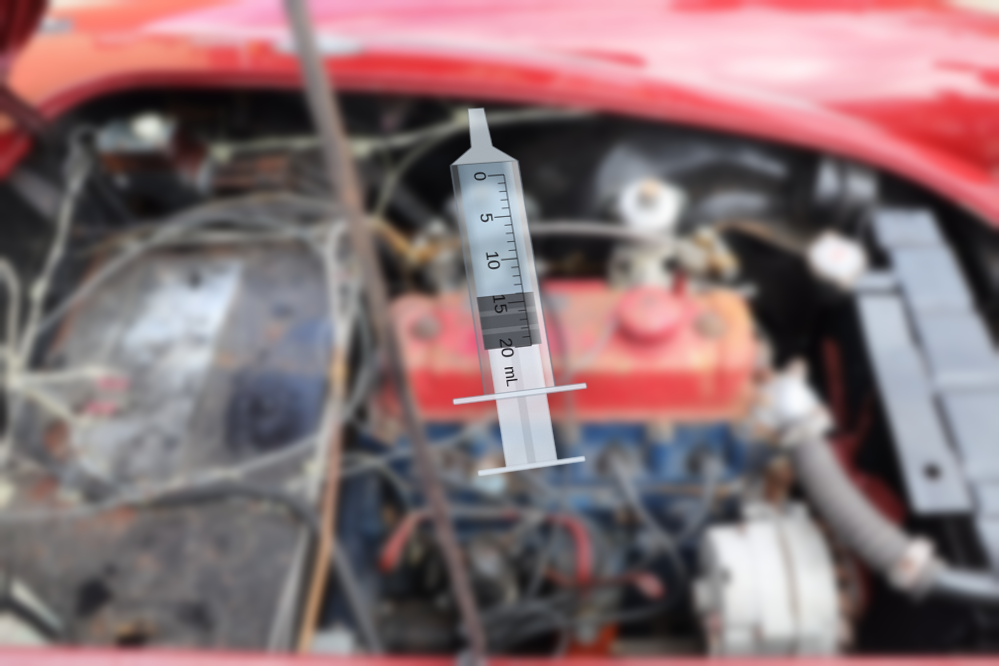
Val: 14 mL
